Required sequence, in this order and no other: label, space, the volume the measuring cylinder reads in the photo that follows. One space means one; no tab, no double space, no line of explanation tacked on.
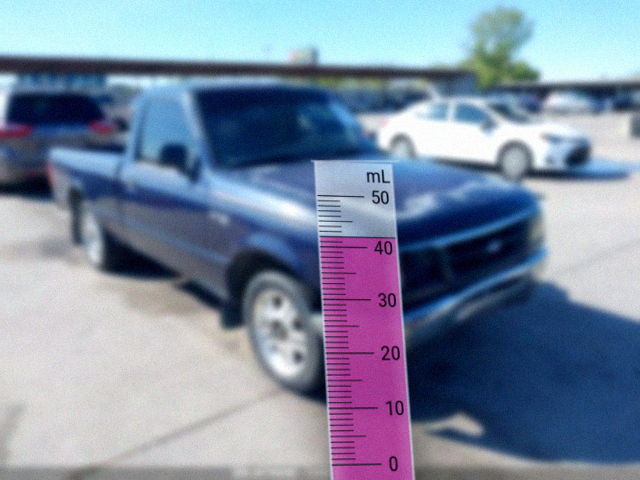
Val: 42 mL
